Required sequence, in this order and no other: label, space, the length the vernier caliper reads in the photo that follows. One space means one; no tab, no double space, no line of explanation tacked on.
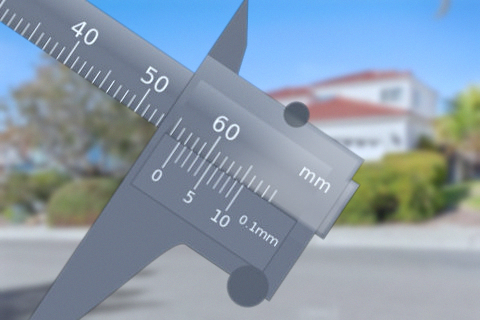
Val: 56.4 mm
